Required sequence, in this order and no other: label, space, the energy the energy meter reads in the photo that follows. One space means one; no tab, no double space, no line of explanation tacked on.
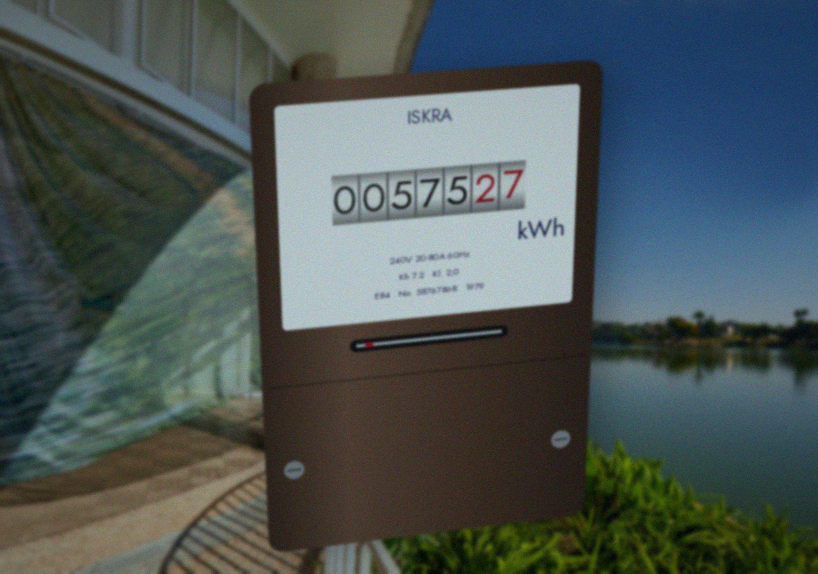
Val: 575.27 kWh
